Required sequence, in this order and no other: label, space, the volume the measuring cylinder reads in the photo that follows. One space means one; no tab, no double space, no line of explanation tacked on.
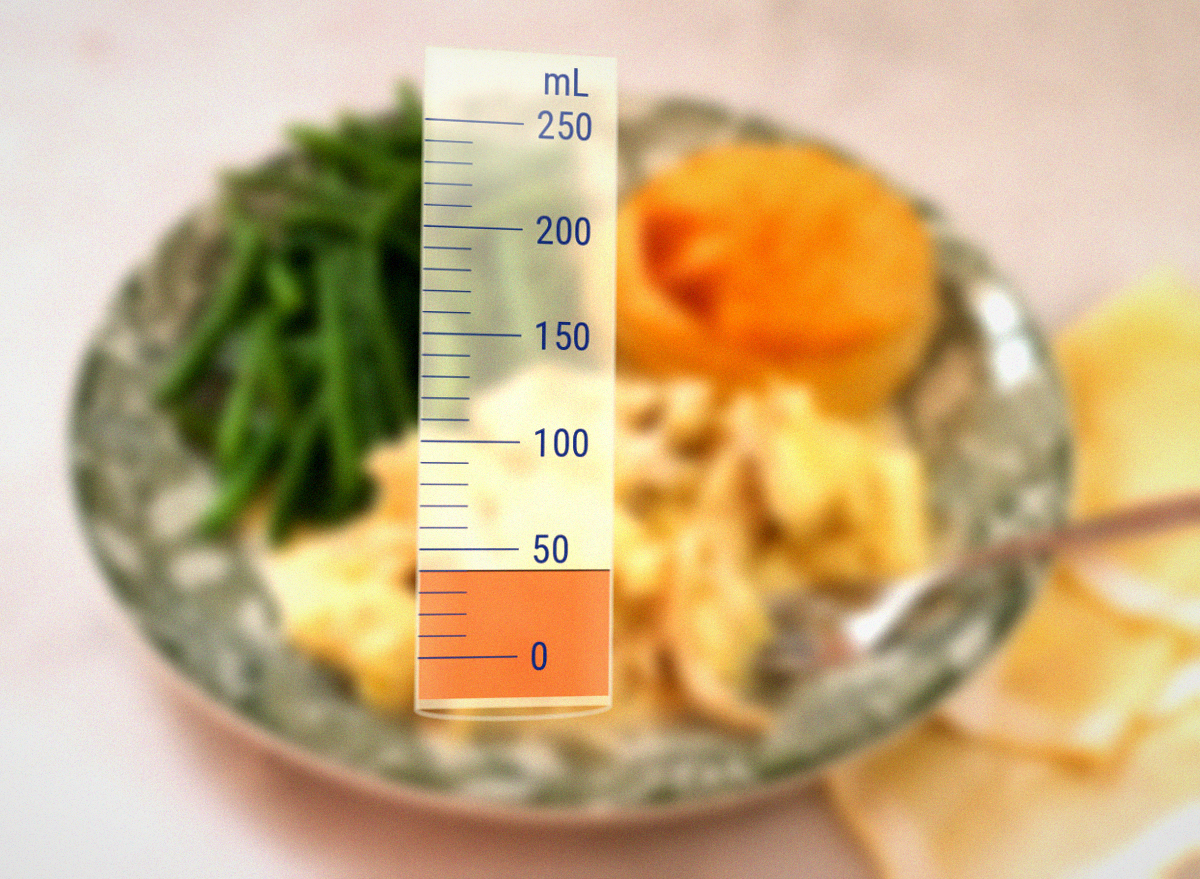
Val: 40 mL
